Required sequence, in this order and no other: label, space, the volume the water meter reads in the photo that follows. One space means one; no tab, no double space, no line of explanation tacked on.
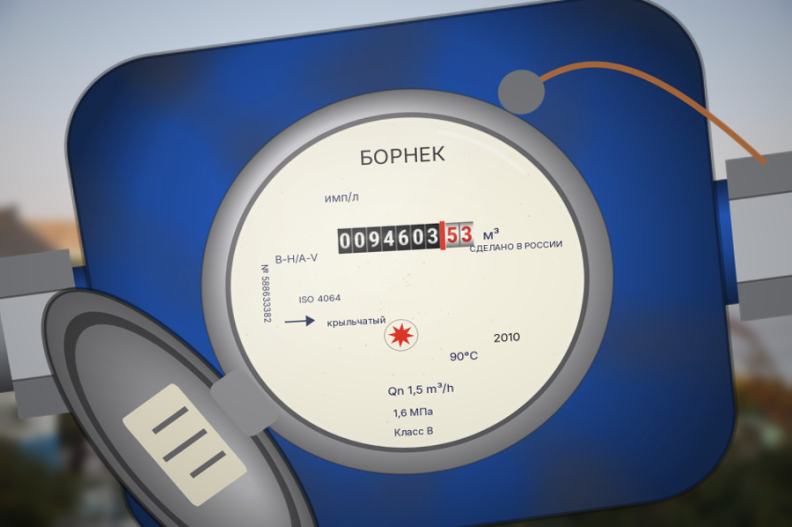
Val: 94603.53 m³
